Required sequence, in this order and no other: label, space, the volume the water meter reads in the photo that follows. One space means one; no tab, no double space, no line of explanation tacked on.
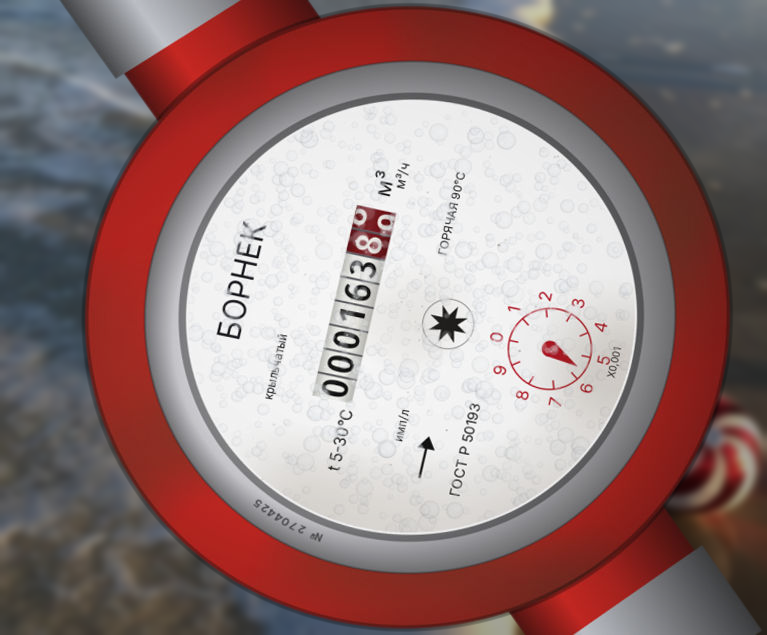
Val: 163.885 m³
